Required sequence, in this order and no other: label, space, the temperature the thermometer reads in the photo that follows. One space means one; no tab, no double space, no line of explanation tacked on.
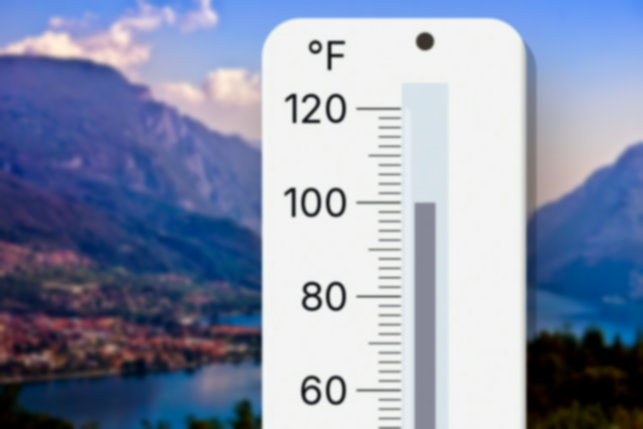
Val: 100 °F
